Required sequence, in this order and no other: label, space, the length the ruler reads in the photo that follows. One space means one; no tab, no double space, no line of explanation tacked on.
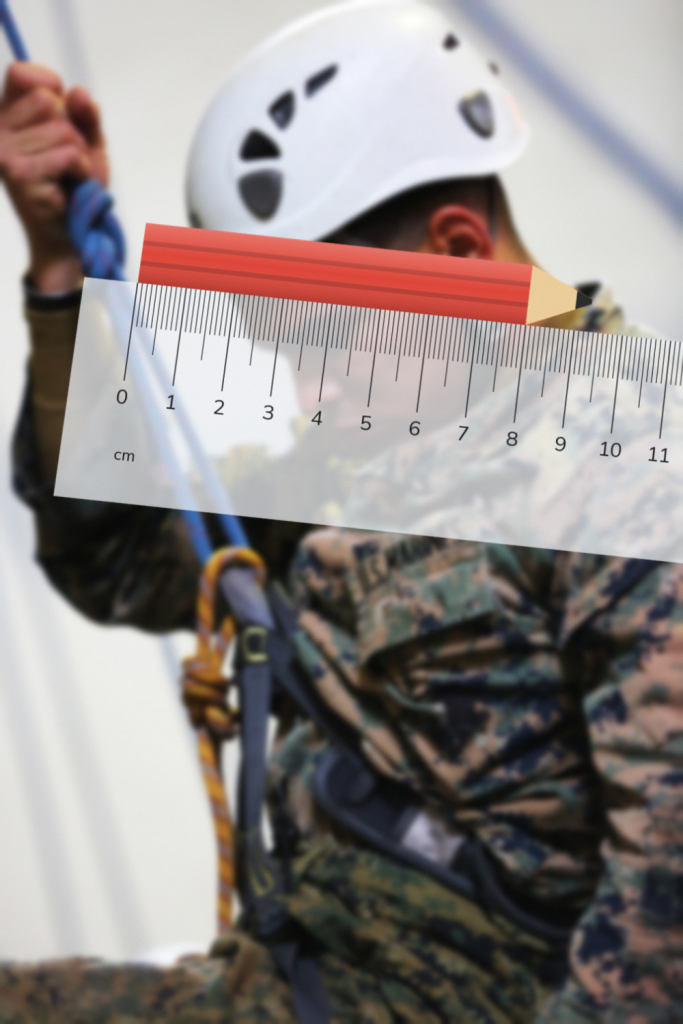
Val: 9.3 cm
